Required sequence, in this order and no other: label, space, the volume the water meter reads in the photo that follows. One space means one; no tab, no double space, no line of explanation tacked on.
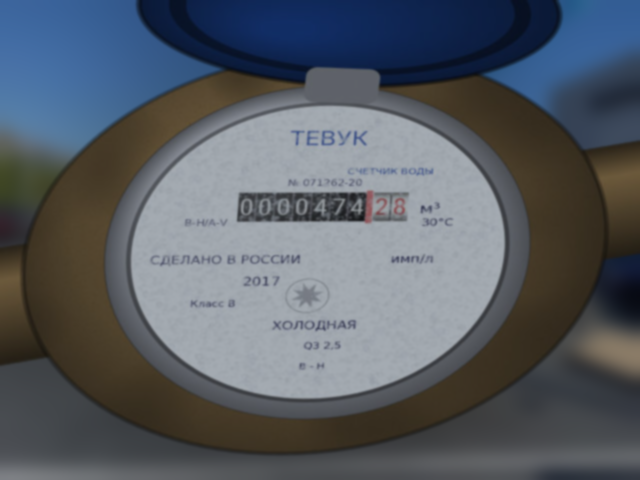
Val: 474.28 m³
